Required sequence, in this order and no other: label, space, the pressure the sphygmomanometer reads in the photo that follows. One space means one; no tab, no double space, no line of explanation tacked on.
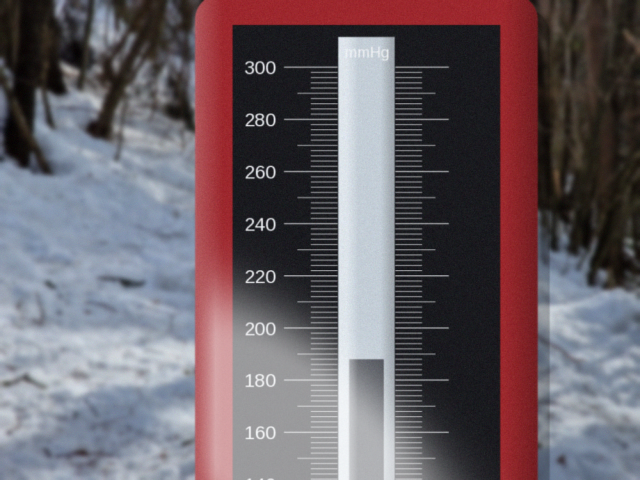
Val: 188 mmHg
